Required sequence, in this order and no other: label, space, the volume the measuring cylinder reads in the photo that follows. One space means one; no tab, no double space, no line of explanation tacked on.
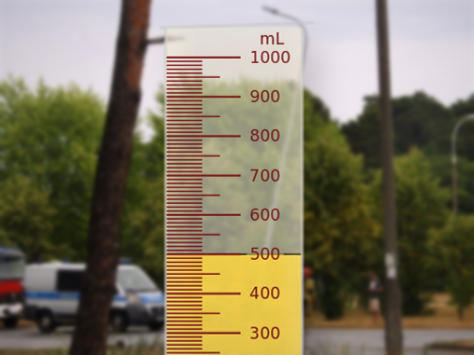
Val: 500 mL
